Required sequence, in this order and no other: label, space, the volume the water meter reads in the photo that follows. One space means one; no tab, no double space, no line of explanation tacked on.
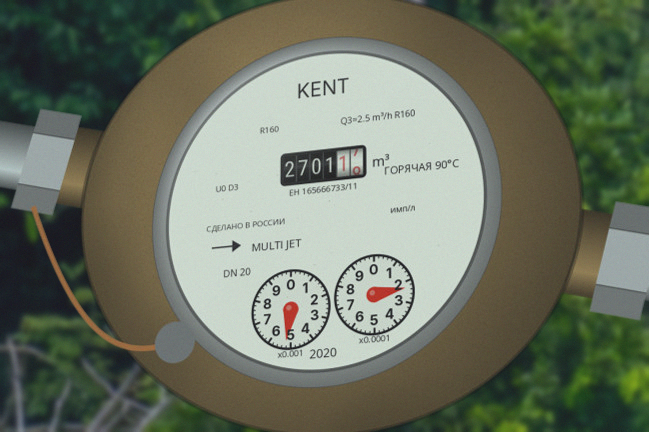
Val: 2701.1752 m³
